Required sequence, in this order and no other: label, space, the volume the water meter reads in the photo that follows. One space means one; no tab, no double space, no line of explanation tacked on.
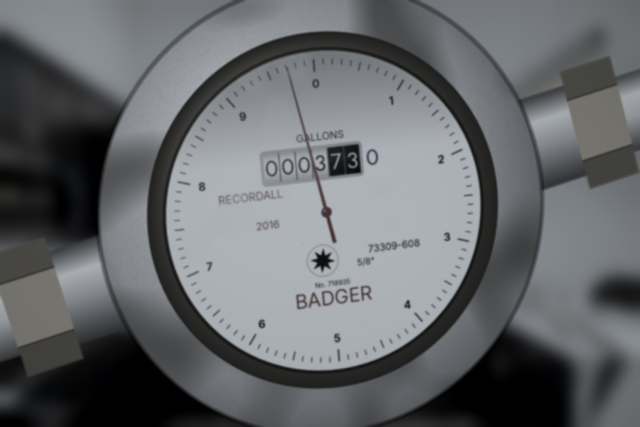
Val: 3729.7 gal
